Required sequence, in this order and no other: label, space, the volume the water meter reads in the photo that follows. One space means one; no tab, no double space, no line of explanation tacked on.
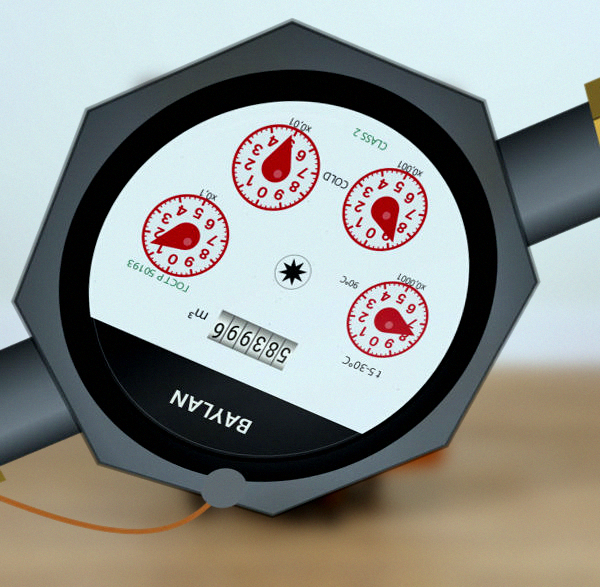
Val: 583996.1487 m³
